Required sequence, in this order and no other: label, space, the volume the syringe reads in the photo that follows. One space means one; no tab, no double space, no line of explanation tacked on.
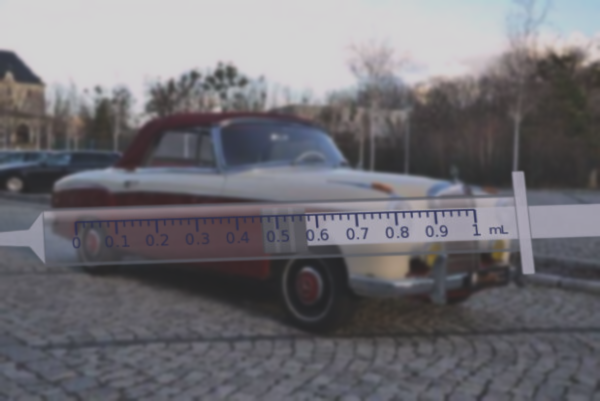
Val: 0.46 mL
